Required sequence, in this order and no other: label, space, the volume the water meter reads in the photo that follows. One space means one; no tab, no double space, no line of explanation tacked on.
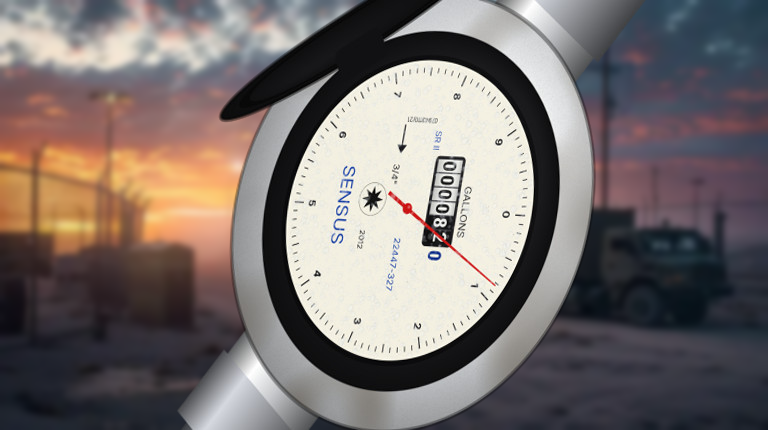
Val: 820.8 gal
